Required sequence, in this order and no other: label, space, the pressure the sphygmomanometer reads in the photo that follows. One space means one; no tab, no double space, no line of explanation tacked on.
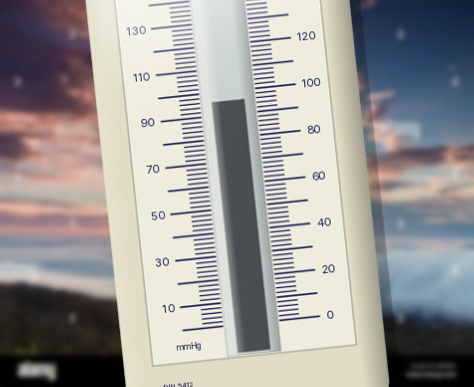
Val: 96 mmHg
